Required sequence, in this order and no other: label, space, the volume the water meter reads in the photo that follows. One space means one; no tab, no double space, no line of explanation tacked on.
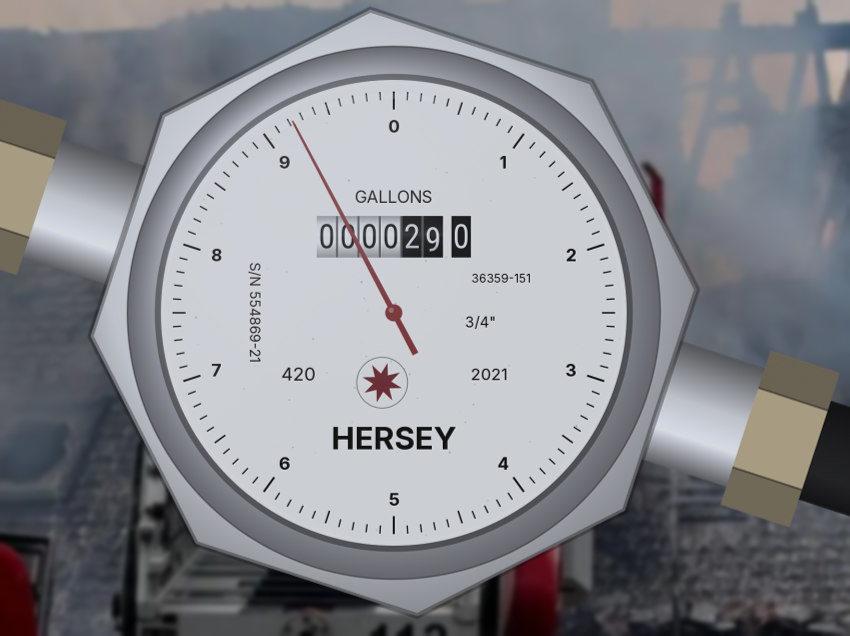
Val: 289.2 gal
